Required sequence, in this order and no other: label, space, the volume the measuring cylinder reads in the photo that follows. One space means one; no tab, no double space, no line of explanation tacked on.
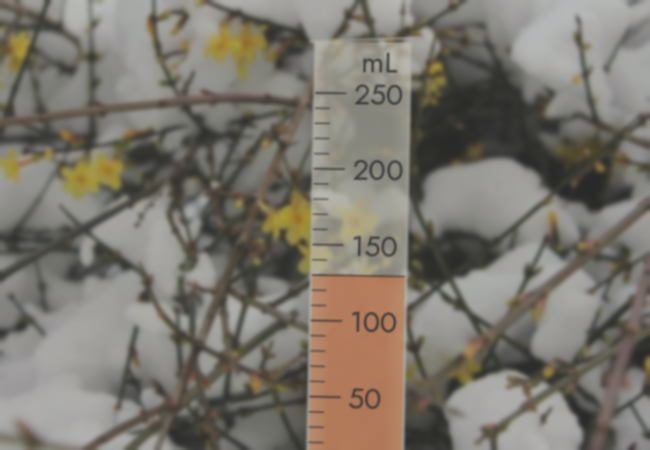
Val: 130 mL
